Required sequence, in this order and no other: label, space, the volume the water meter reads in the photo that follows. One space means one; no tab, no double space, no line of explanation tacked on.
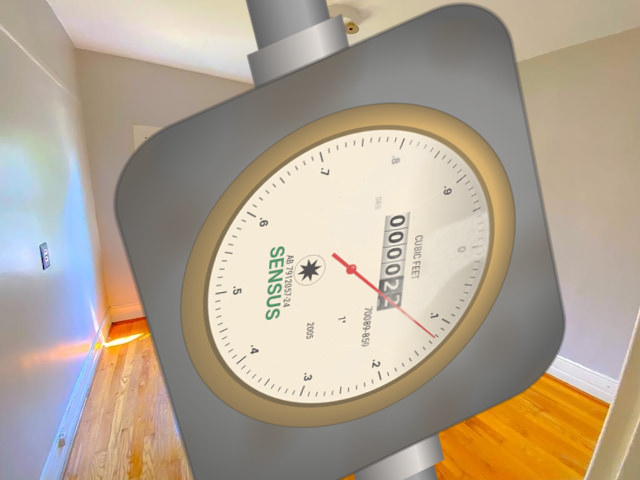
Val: 22.12 ft³
